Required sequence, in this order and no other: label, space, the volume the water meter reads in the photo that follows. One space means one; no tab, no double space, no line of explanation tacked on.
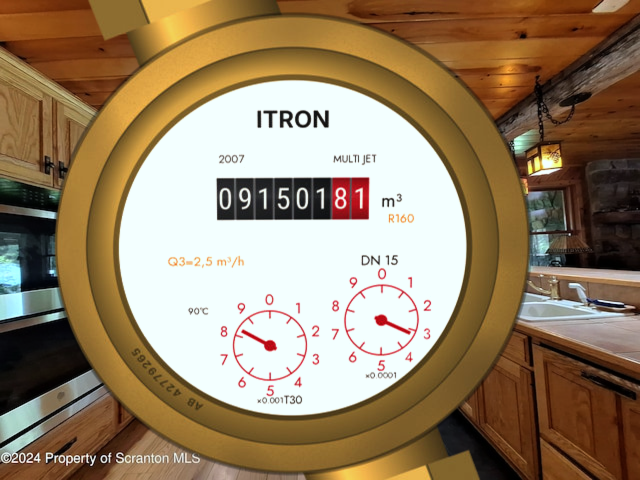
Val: 91501.8183 m³
